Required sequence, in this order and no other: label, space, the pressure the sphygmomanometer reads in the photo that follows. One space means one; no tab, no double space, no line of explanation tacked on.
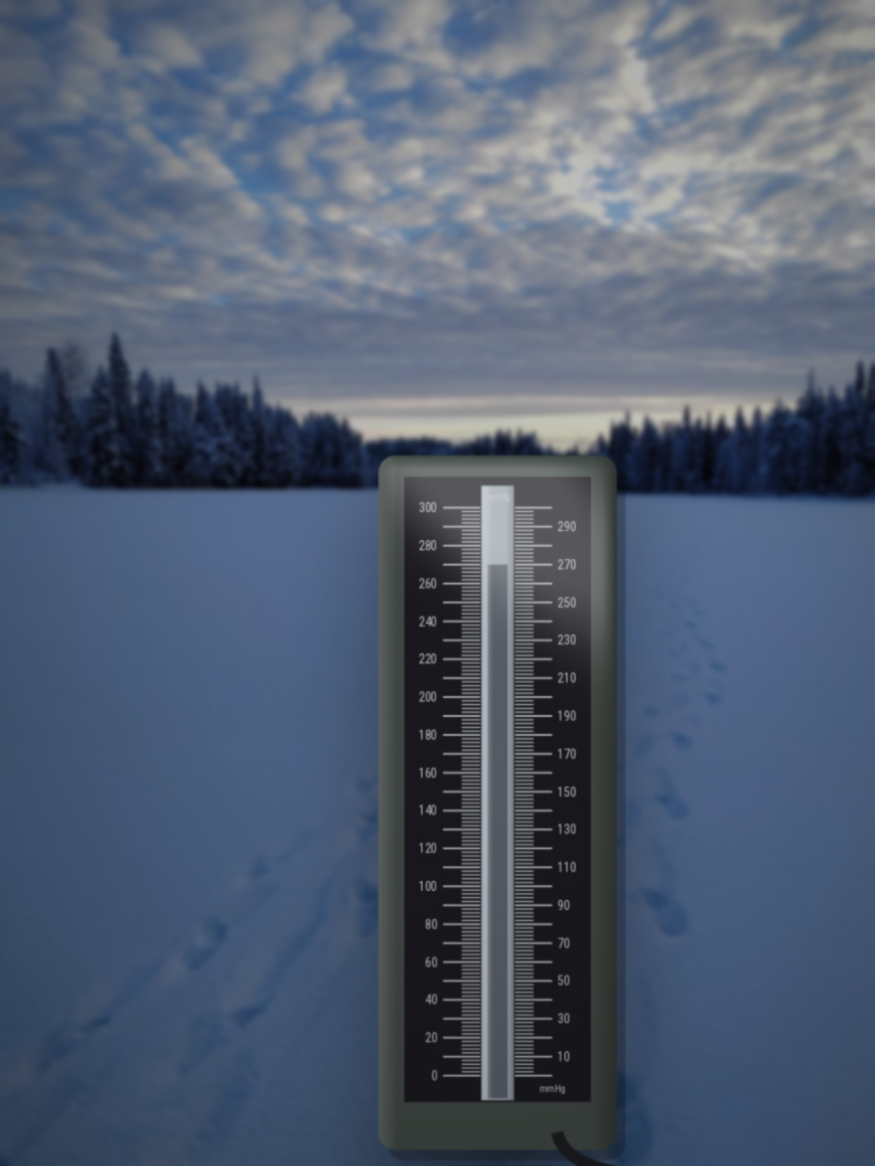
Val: 270 mmHg
